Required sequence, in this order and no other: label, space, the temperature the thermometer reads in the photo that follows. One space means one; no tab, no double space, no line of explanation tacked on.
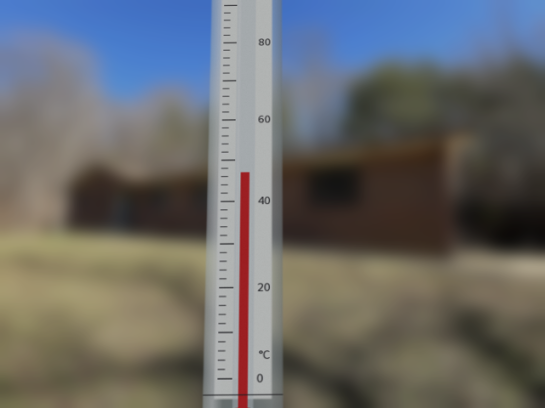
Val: 47 °C
